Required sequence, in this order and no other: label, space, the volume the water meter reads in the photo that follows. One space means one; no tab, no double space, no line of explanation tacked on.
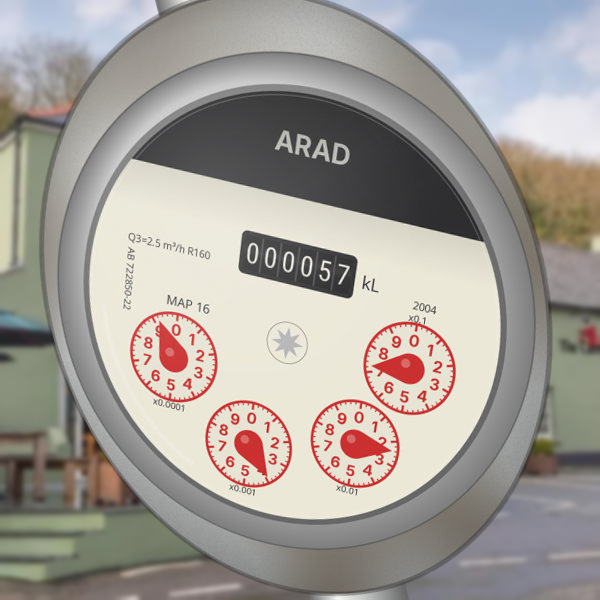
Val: 57.7239 kL
